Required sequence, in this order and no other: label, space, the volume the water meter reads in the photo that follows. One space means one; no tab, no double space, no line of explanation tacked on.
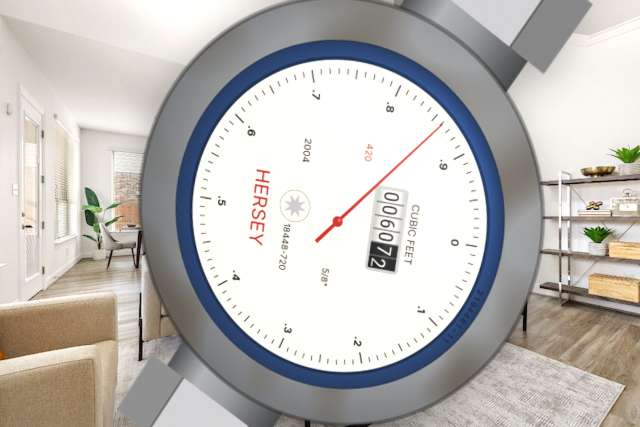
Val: 6071.86 ft³
